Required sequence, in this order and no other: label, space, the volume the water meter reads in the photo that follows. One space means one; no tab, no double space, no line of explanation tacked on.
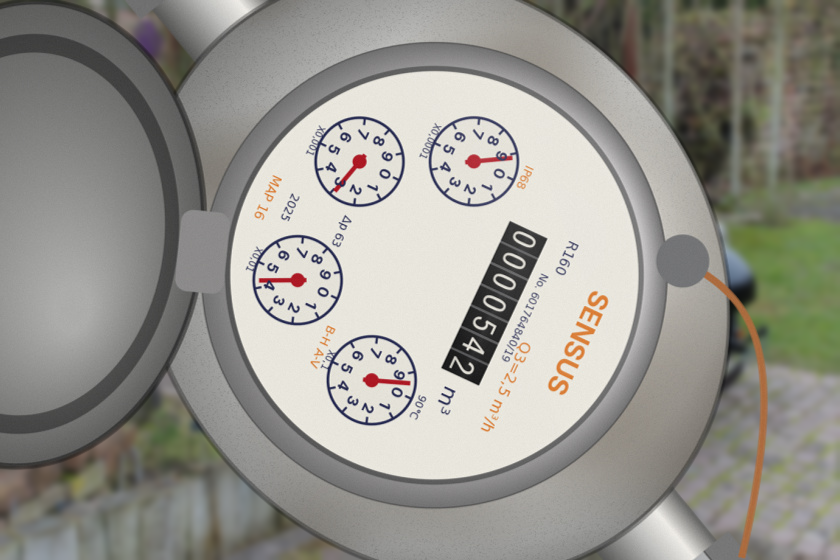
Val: 541.9429 m³
